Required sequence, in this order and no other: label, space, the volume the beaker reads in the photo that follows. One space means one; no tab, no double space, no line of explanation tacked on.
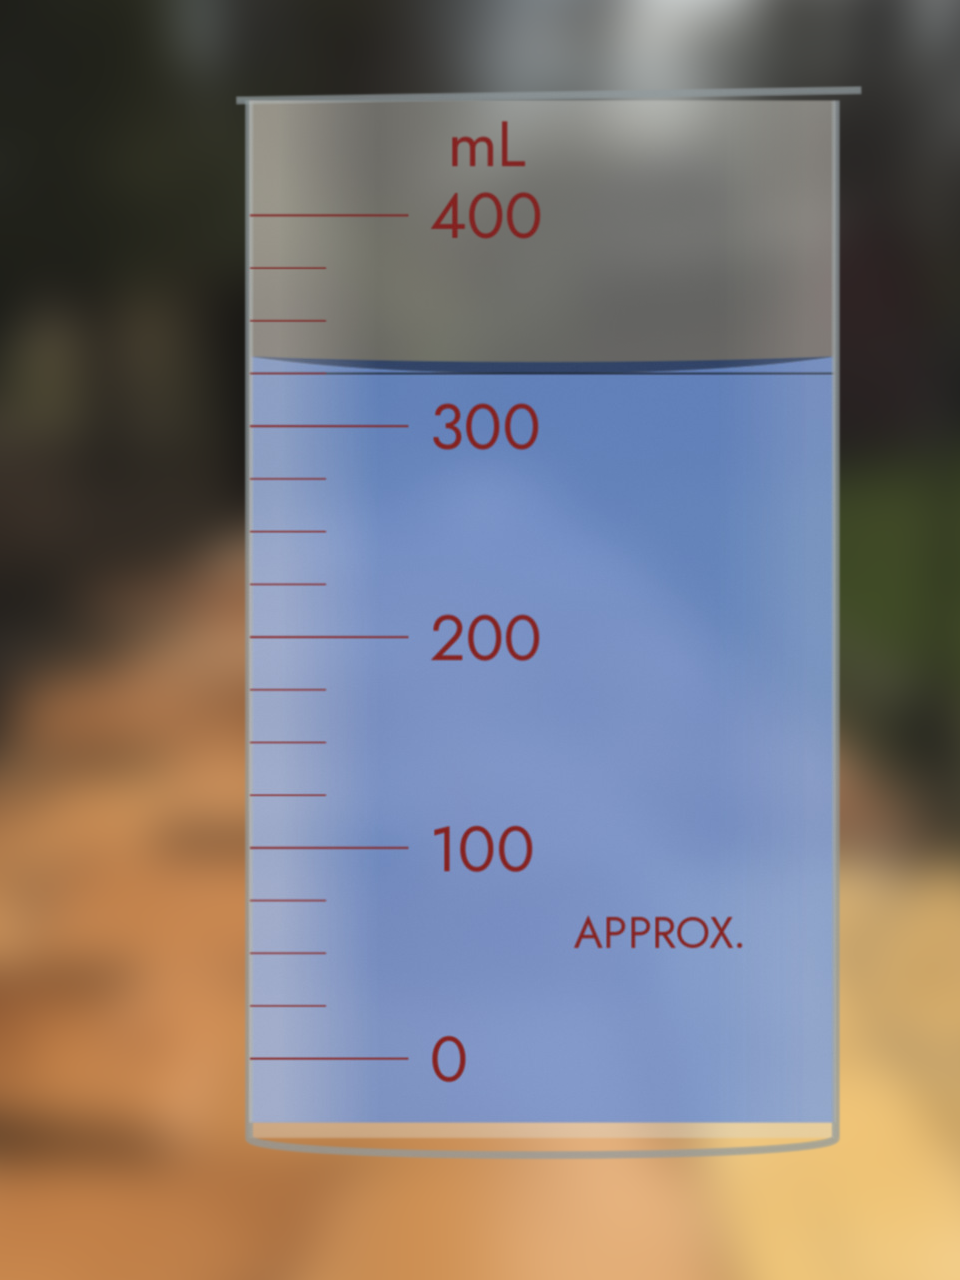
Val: 325 mL
